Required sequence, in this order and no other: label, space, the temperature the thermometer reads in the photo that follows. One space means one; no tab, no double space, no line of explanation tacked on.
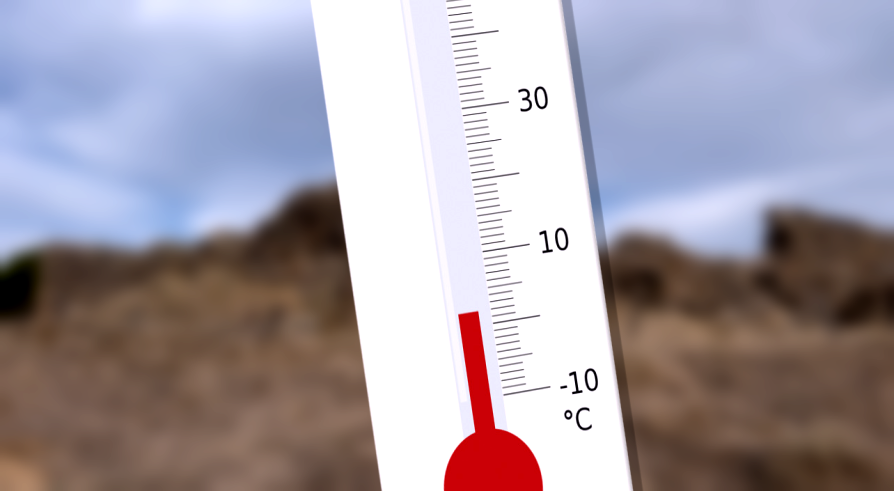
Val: 2 °C
